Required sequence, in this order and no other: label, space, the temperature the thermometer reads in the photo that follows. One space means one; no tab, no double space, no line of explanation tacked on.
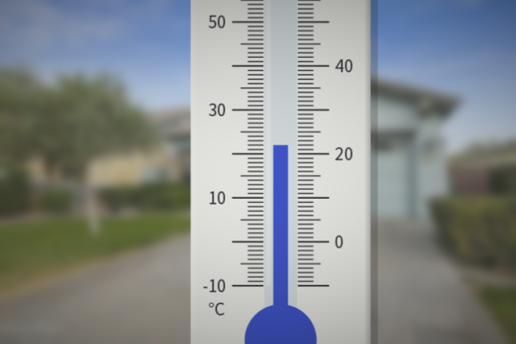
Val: 22 °C
